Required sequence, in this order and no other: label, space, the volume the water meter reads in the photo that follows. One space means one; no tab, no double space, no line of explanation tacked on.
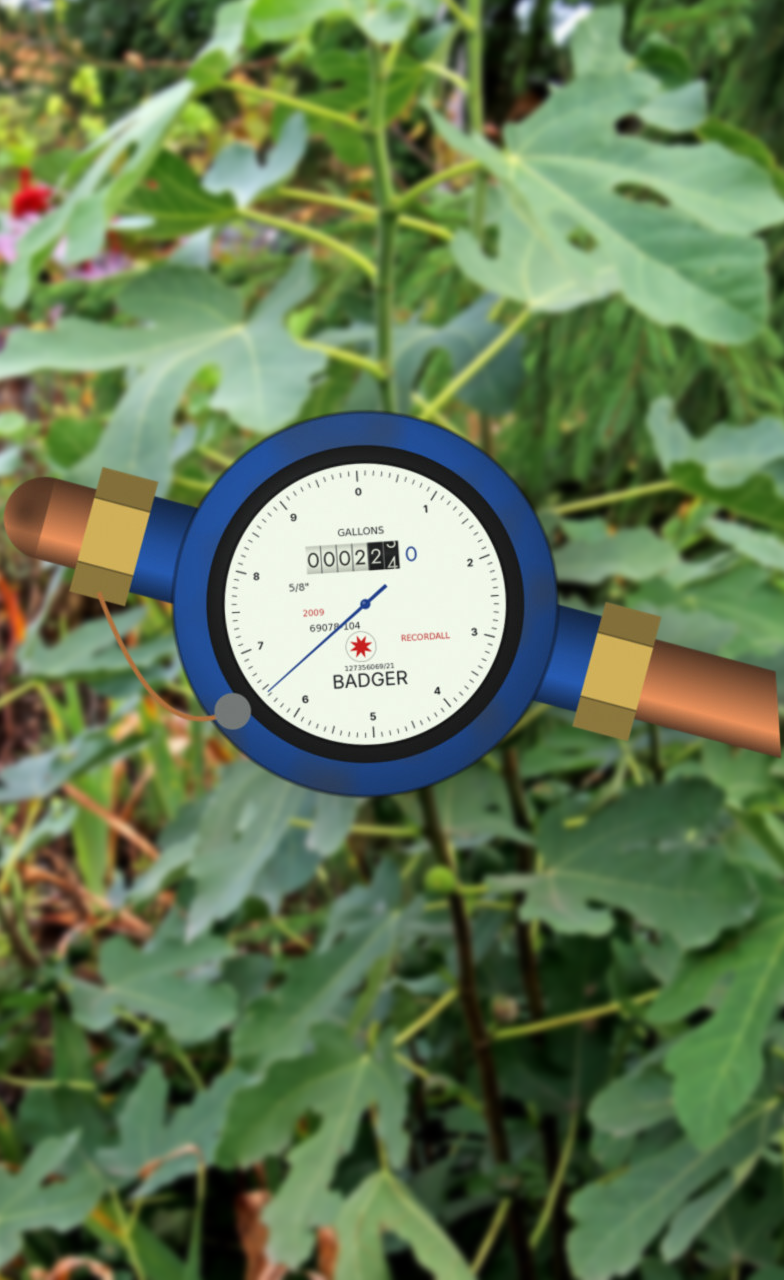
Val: 2236.4 gal
